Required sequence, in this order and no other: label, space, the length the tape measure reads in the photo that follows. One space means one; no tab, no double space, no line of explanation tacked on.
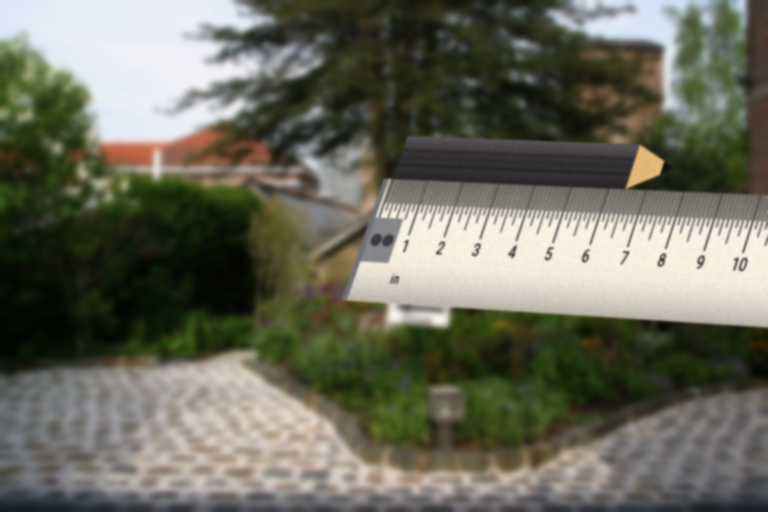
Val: 7.5 in
